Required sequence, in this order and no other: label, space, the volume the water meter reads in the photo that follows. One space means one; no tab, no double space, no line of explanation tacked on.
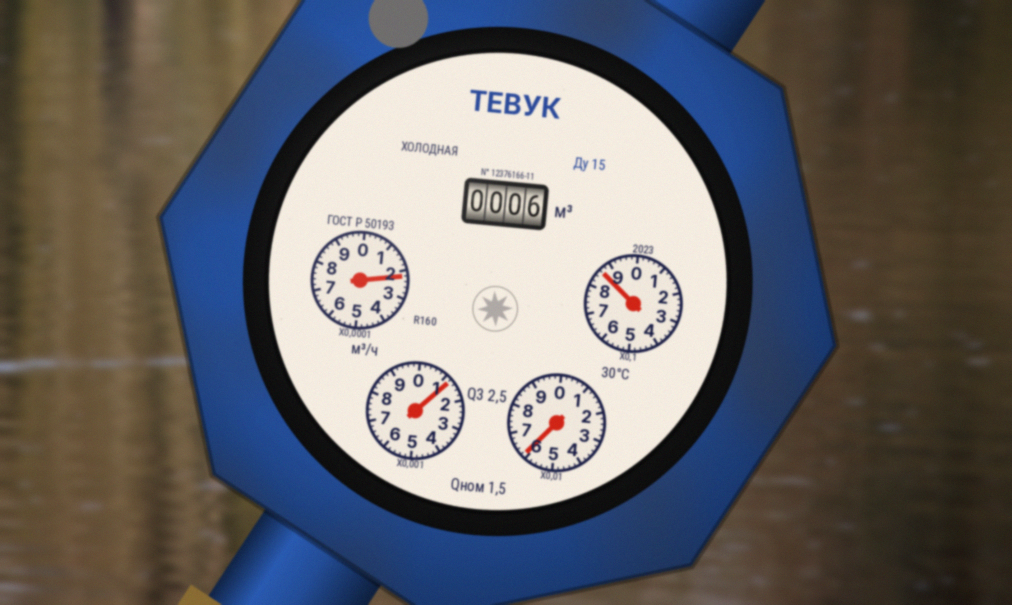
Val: 6.8612 m³
